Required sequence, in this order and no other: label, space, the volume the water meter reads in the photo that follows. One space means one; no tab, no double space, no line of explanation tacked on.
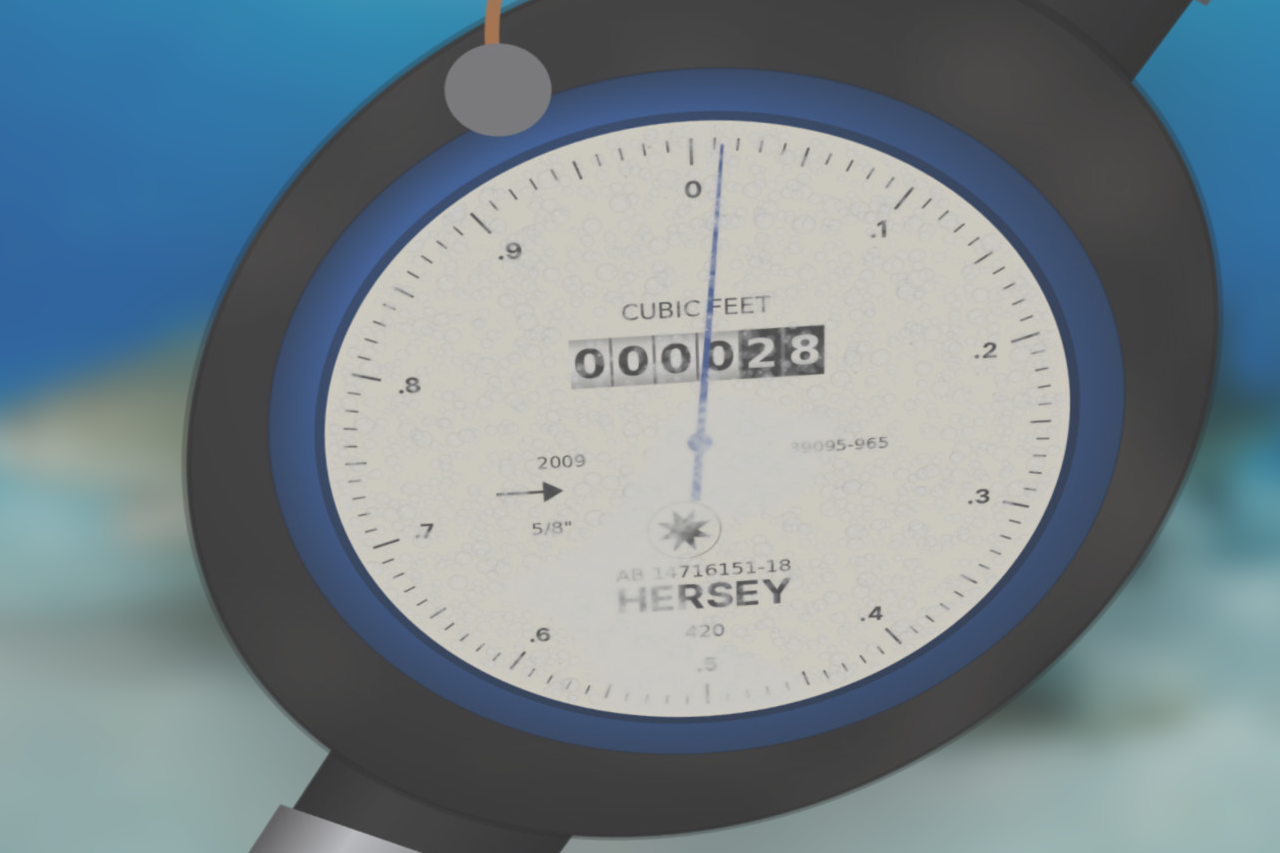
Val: 28.01 ft³
